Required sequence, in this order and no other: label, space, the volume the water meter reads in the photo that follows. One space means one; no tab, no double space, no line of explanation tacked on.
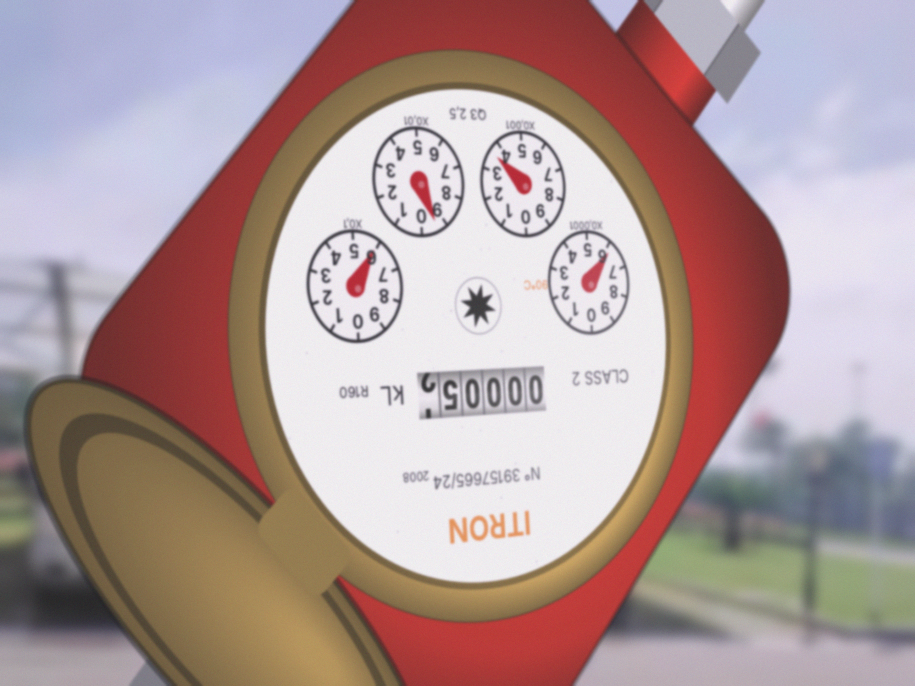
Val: 51.5936 kL
